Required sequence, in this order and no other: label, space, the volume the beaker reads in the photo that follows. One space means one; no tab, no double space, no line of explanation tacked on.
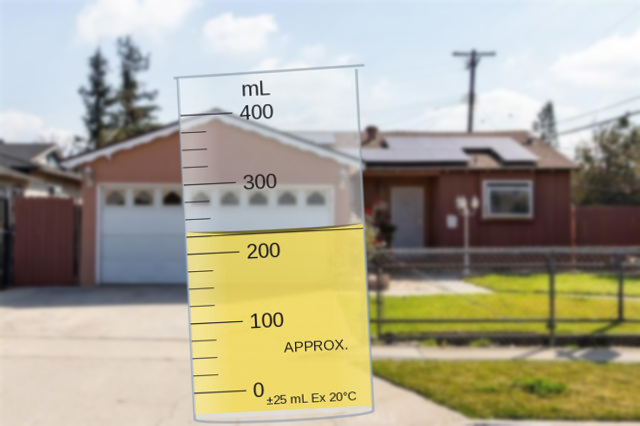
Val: 225 mL
